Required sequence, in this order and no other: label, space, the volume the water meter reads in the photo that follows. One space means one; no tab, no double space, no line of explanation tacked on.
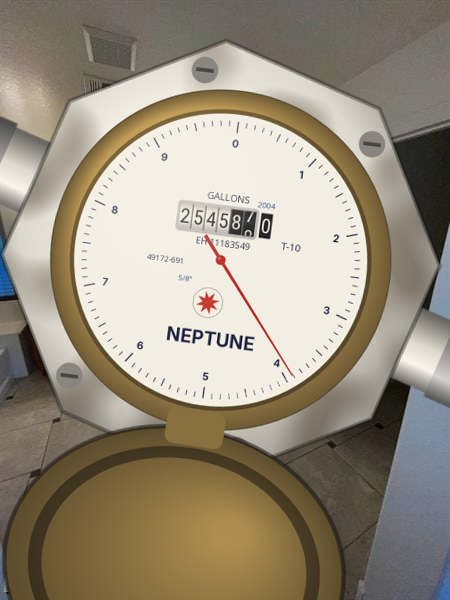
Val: 2545873.9 gal
